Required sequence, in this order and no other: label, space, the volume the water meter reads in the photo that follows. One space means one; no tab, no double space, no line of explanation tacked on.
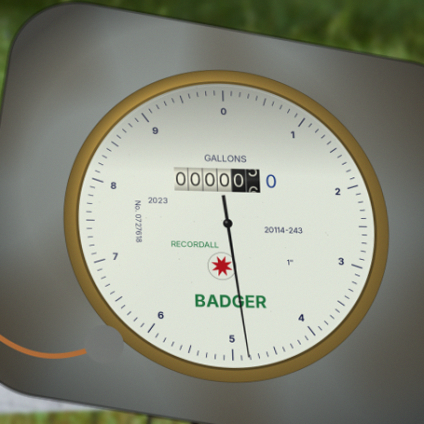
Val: 54.8 gal
